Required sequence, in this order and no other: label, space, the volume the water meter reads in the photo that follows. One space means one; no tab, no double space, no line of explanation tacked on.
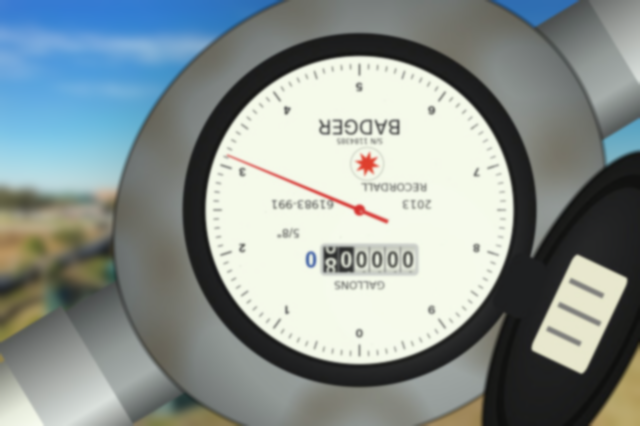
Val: 83.1 gal
